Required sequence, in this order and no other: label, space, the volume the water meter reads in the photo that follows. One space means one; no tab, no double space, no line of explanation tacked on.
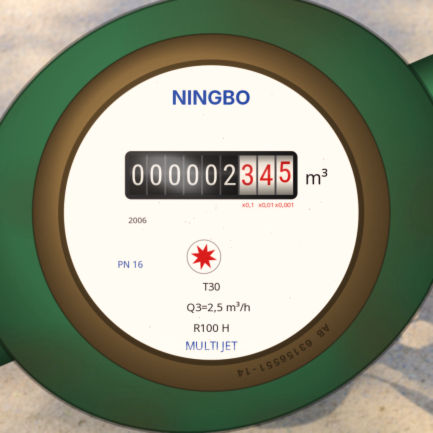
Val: 2.345 m³
